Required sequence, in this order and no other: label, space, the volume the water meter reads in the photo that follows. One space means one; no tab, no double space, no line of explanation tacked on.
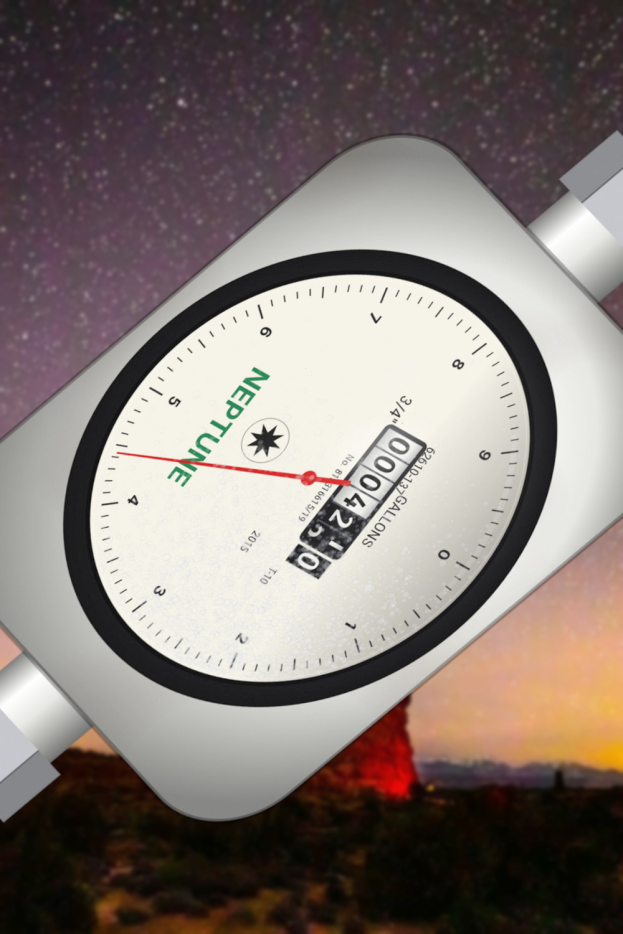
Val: 4214.4 gal
